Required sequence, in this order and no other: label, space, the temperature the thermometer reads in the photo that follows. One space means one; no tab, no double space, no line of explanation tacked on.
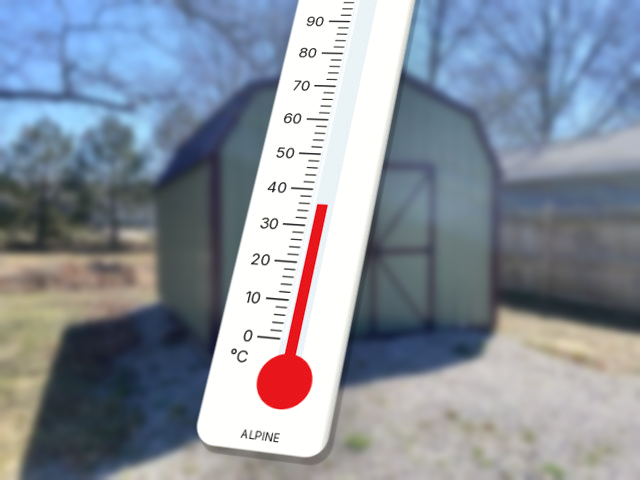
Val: 36 °C
